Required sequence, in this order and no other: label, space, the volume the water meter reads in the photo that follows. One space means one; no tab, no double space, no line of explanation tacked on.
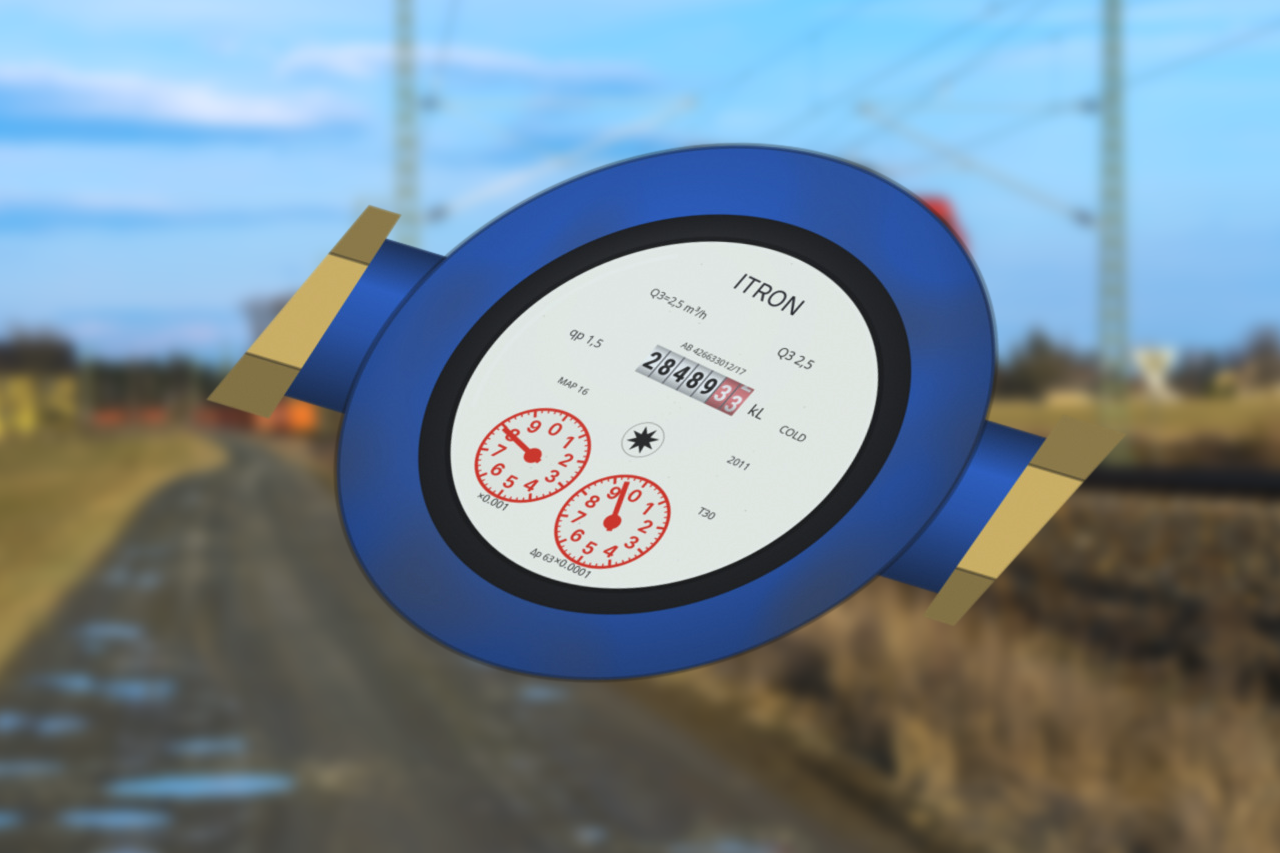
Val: 28489.3279 kL
